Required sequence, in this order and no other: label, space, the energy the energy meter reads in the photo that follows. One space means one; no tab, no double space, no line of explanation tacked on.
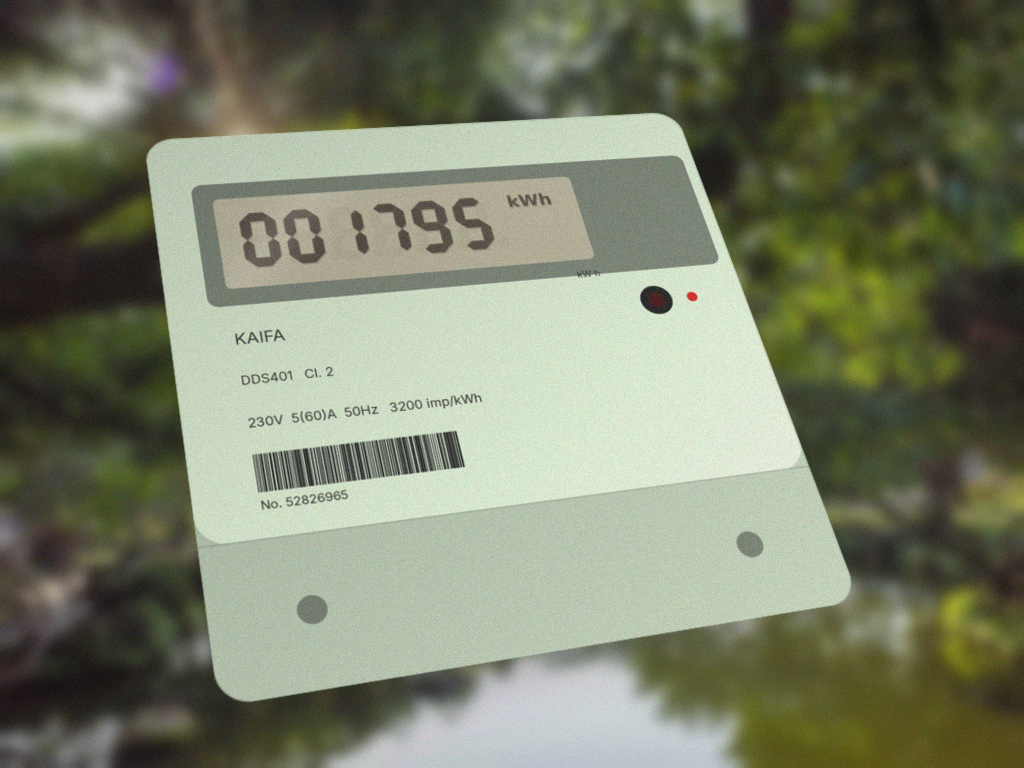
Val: 1795 kWh
